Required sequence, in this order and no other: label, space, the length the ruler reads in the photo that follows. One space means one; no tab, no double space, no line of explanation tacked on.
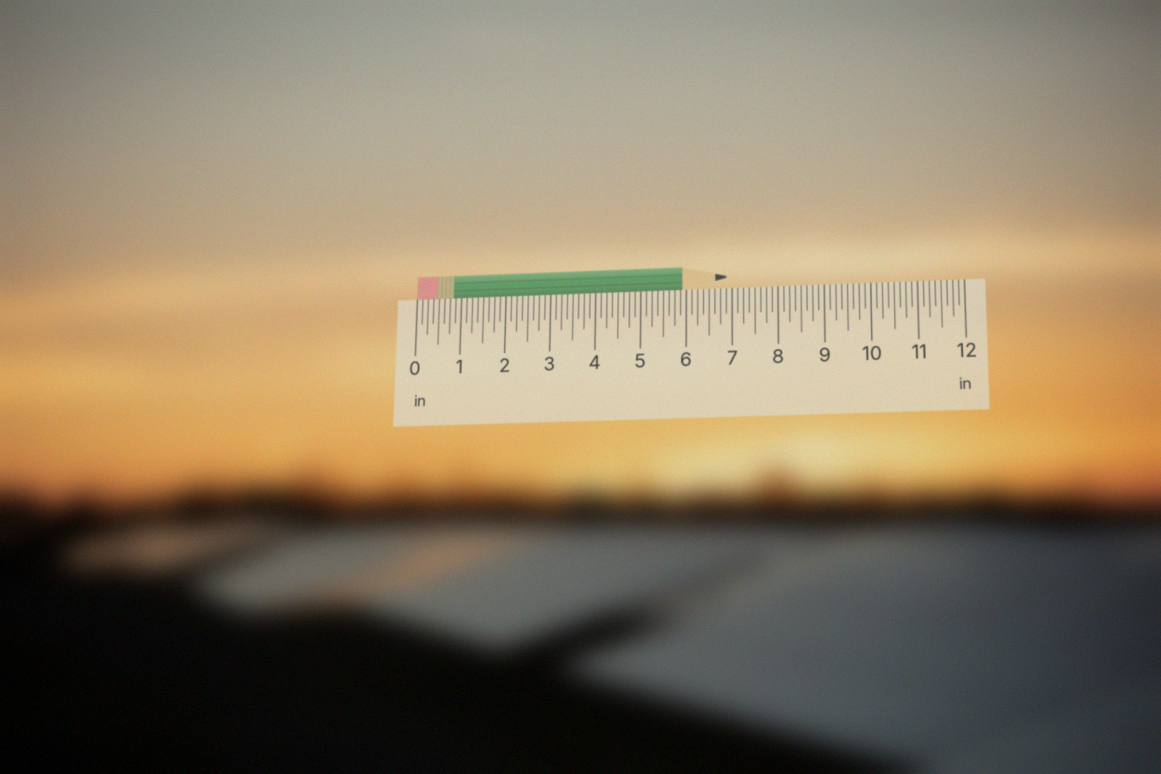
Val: 6.875 in
